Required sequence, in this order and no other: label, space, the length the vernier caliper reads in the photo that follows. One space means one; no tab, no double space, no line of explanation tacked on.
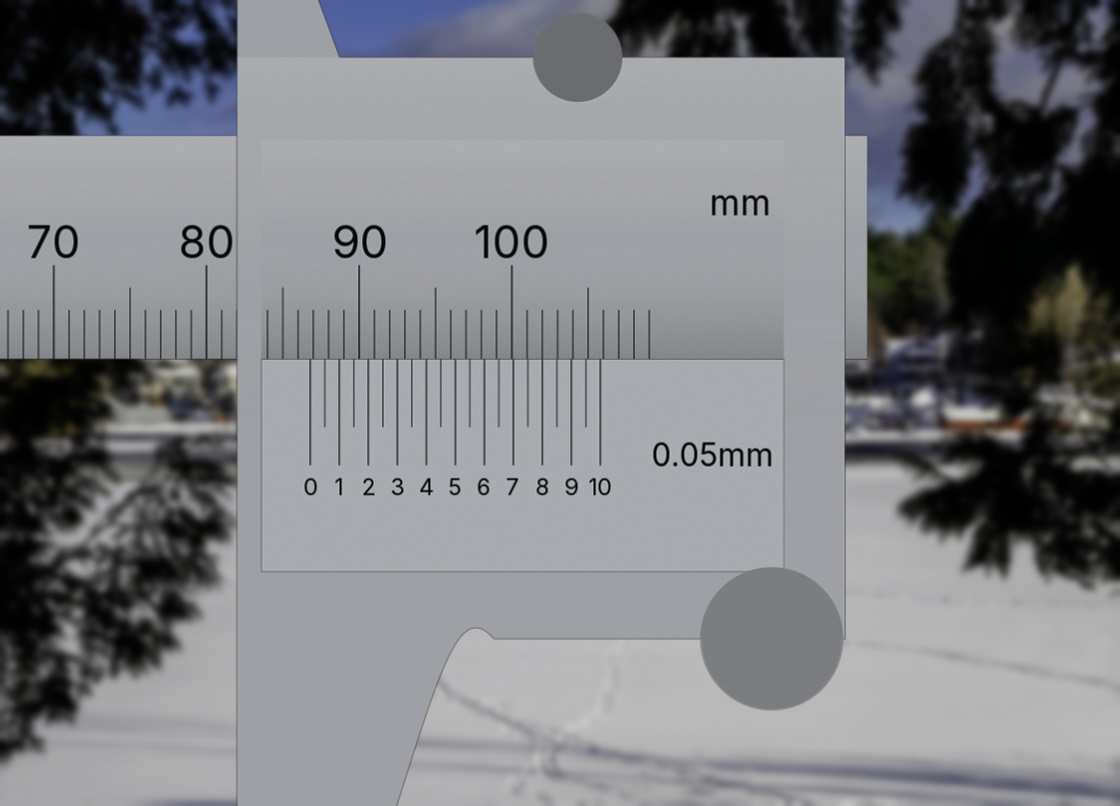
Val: 86.8 mm
